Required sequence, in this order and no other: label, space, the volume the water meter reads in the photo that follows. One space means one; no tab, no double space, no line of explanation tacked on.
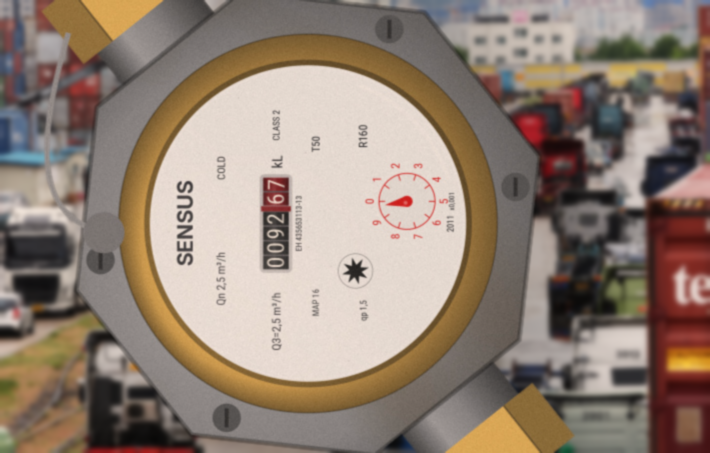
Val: 92.669 kL
